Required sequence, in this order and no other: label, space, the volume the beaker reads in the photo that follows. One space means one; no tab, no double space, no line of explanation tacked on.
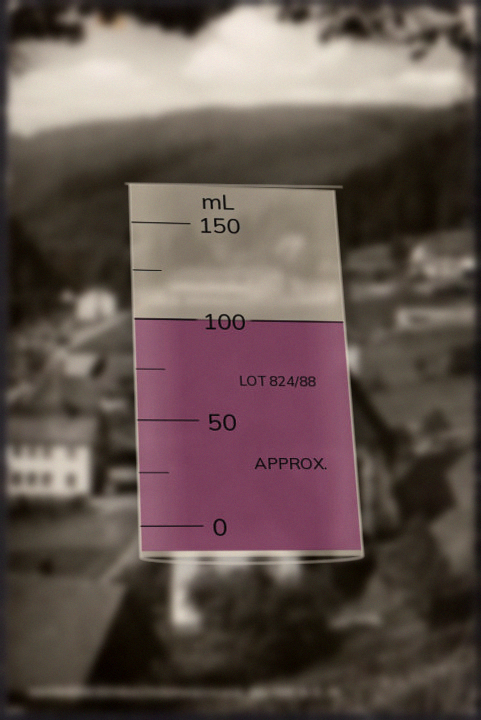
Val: 100 mL
